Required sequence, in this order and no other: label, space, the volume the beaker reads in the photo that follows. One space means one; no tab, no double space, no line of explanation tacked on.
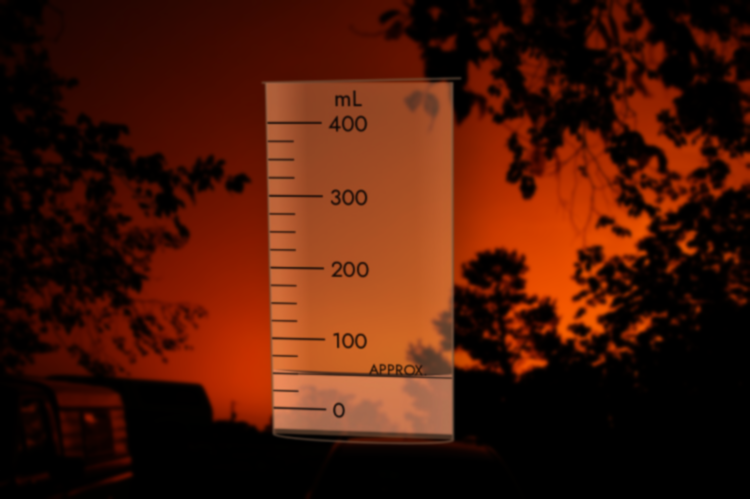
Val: 50 mL
